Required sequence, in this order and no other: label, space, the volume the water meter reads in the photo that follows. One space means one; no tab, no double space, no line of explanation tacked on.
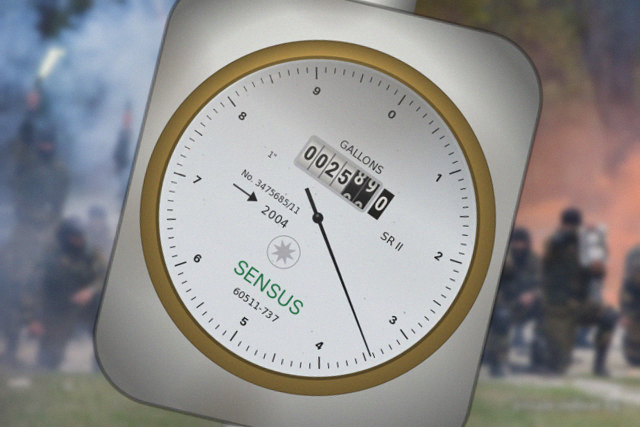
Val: 25893.4 gal
